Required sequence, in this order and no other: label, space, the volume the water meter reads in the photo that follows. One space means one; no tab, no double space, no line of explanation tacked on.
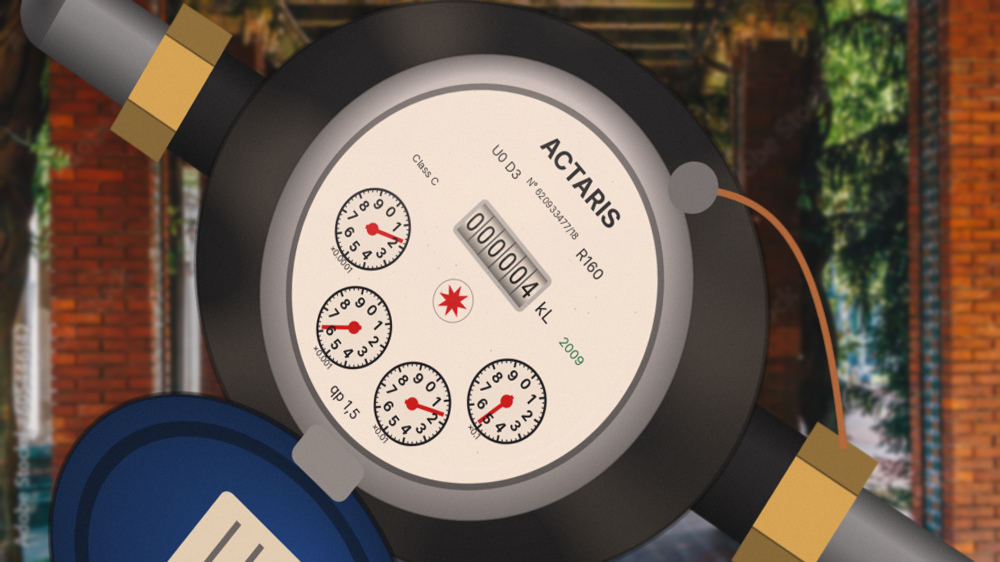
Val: 4.5161 kL
